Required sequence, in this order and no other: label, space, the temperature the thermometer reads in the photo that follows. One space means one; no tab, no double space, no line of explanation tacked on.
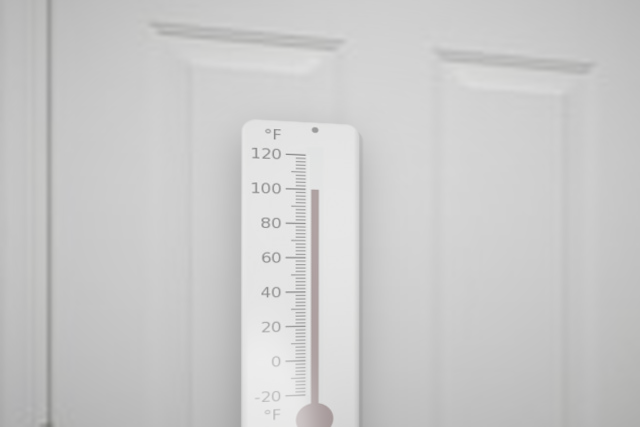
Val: 100 °F
